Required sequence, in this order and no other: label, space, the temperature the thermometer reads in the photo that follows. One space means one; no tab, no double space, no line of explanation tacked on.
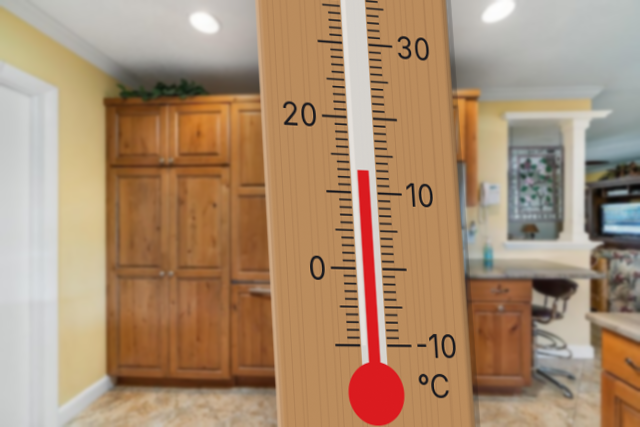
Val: 13 °C
